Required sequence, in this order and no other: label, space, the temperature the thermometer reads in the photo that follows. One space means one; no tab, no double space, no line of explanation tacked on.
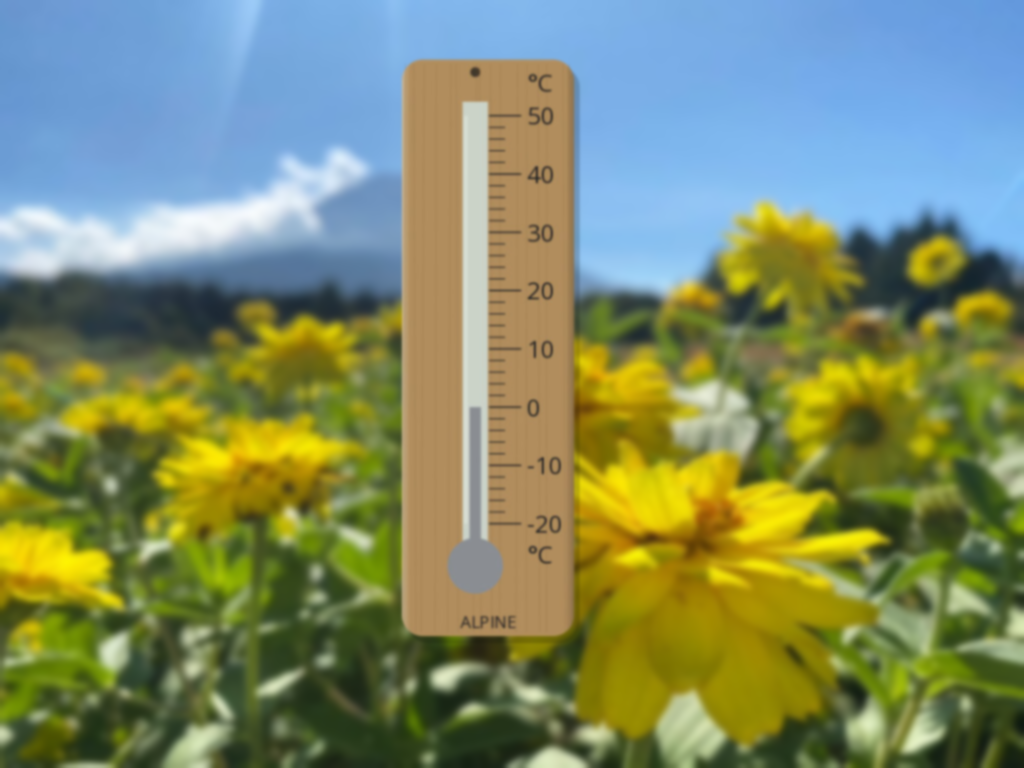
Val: 0 °C
